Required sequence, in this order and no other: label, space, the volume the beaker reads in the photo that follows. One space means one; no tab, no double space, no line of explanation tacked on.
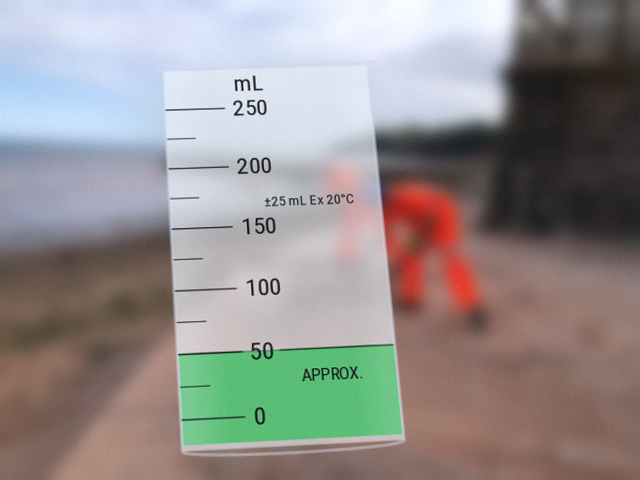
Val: 50 mL
